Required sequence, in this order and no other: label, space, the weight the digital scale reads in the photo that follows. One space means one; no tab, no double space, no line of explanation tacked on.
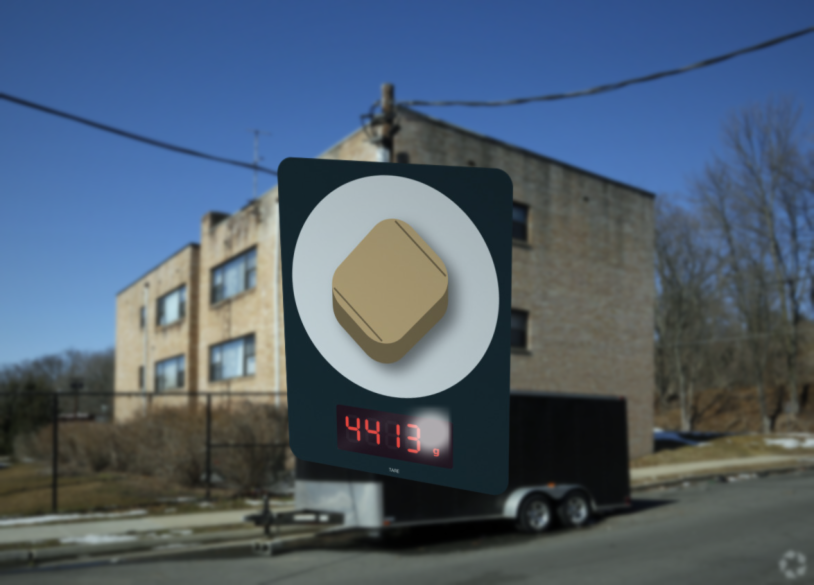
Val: 4413 g
